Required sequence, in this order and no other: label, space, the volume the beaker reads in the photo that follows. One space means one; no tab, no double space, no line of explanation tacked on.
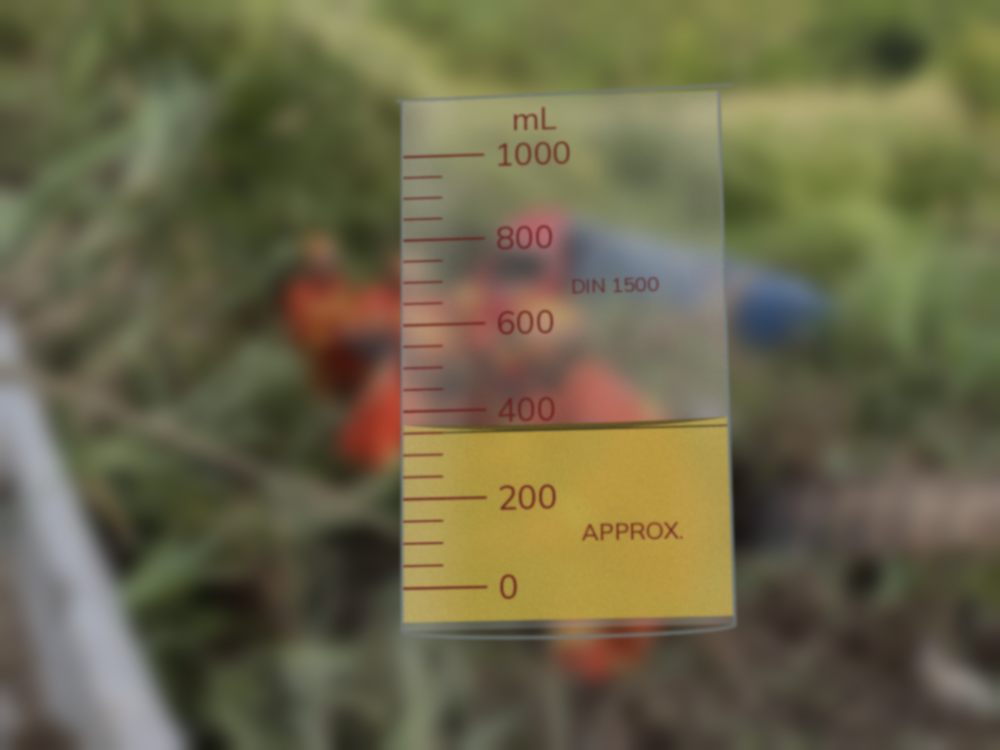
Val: 350 mL
